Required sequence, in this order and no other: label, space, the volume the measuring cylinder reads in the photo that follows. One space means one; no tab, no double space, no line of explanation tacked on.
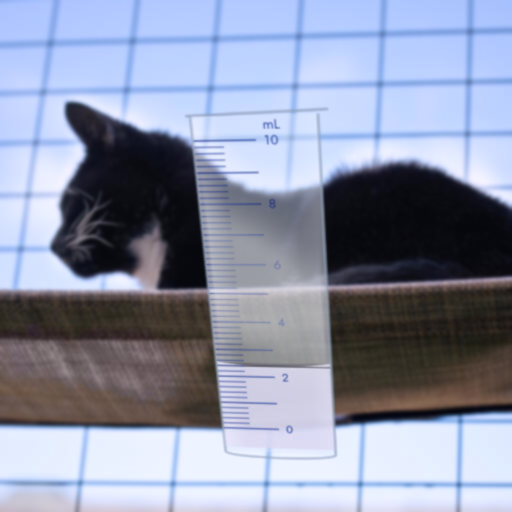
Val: 2.4 mL
